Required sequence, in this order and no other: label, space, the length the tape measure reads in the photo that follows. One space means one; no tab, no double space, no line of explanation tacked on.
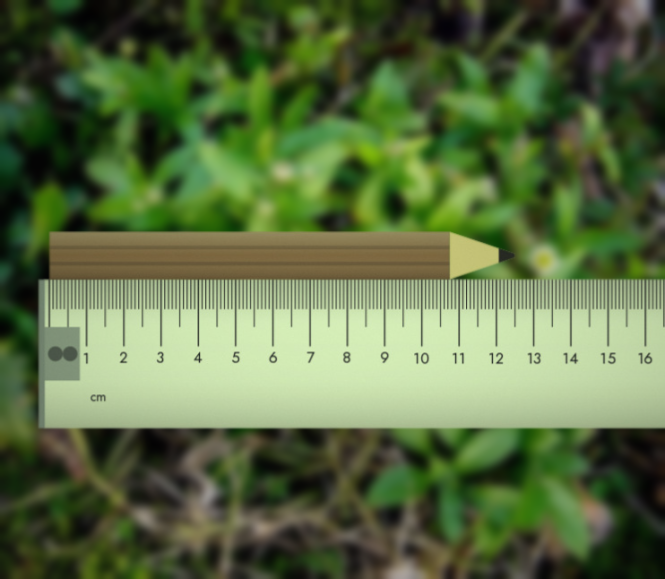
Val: 12.5 cm
